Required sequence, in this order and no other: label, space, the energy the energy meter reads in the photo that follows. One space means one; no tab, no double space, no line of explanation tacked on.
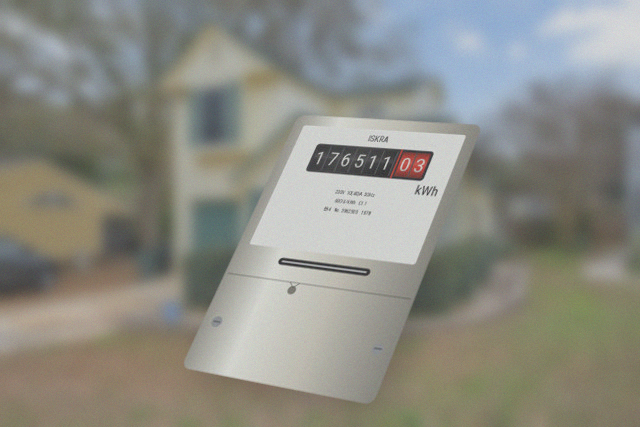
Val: 176511.03 kWh
